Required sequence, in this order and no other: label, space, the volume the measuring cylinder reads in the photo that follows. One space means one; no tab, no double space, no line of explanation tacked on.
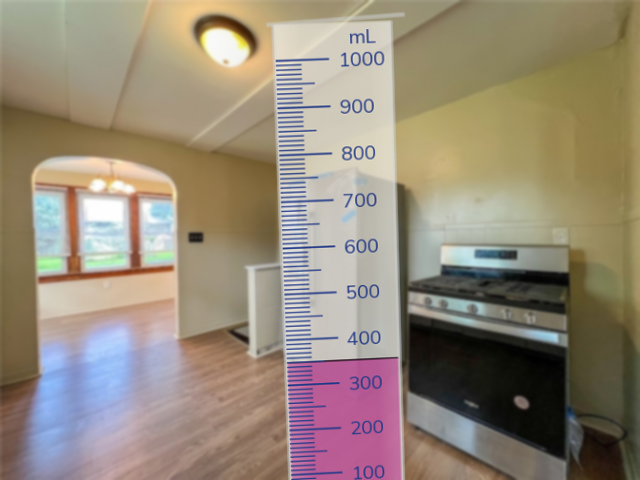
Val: 350 mL
